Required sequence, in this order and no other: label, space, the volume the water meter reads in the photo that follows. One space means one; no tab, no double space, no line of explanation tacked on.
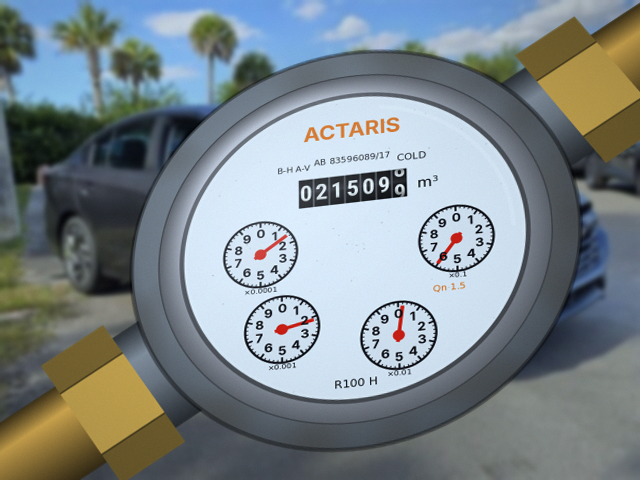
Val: 215098.6021 m³
